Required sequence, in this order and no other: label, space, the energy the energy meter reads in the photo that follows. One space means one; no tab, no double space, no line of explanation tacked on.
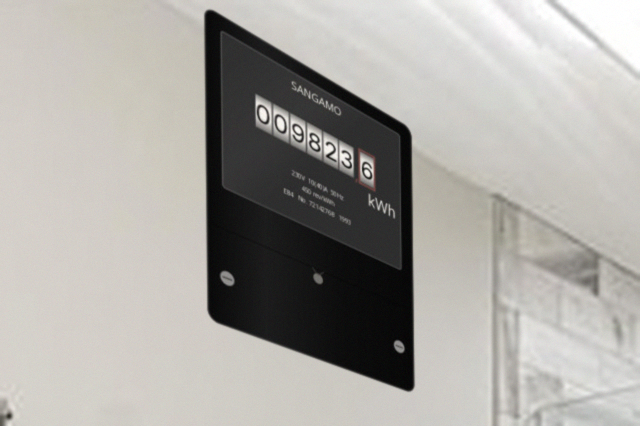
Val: 9823.6 kWh
